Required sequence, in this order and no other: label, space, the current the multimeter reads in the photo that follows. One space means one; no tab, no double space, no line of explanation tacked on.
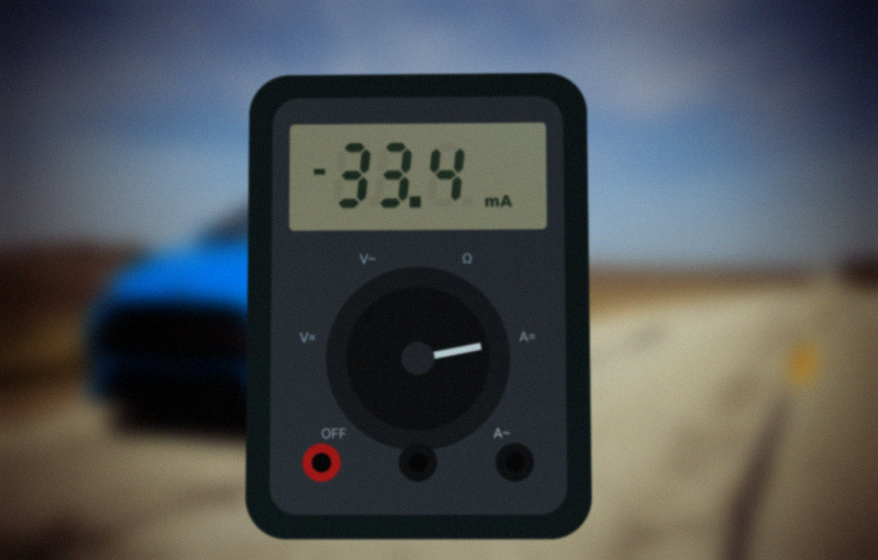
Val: -33.4 mA
